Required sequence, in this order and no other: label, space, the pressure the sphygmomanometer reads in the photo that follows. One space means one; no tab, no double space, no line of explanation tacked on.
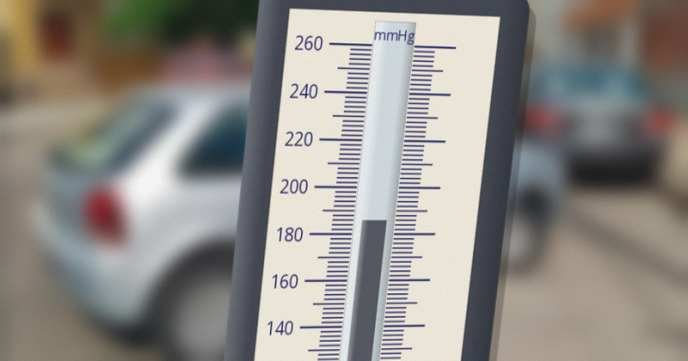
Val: 186 mmHg
